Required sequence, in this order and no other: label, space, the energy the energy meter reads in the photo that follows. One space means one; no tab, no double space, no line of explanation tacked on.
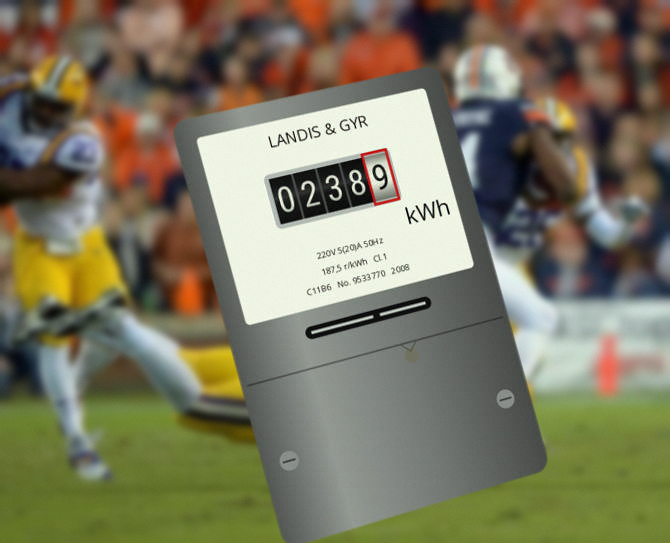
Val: 238.9 kWh
